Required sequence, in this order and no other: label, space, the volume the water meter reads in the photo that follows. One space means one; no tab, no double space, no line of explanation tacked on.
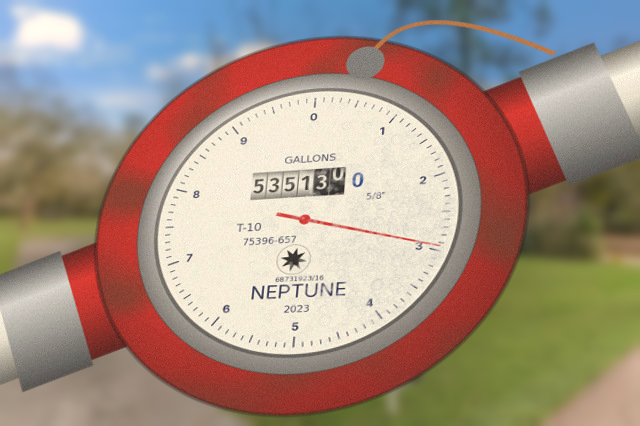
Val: 5351302.9 gal
